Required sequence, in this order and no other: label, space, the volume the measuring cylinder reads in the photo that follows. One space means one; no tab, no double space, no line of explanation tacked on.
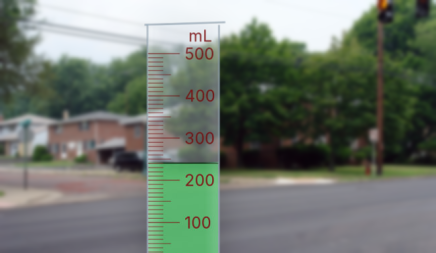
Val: 240 mL
